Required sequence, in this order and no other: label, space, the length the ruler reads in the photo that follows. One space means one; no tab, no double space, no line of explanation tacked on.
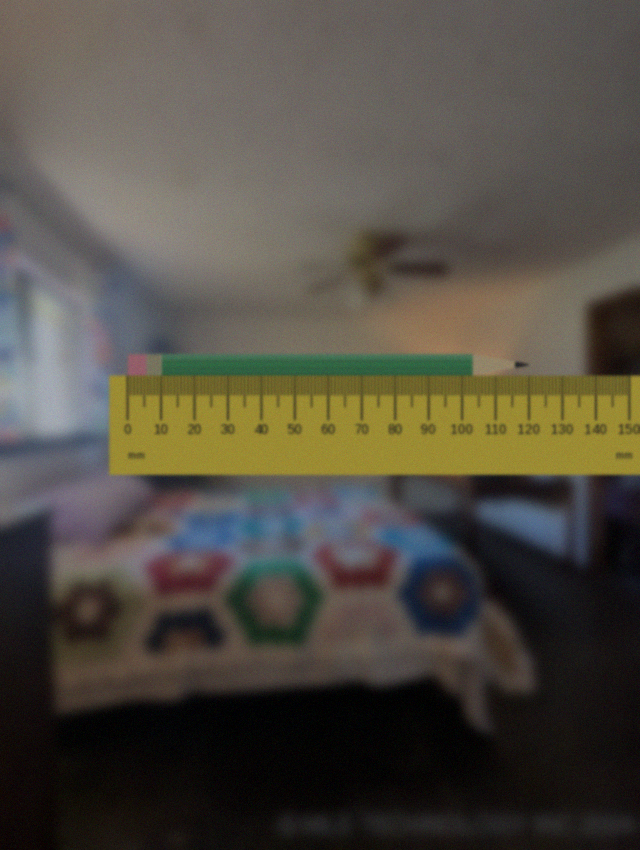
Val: 120 mm
